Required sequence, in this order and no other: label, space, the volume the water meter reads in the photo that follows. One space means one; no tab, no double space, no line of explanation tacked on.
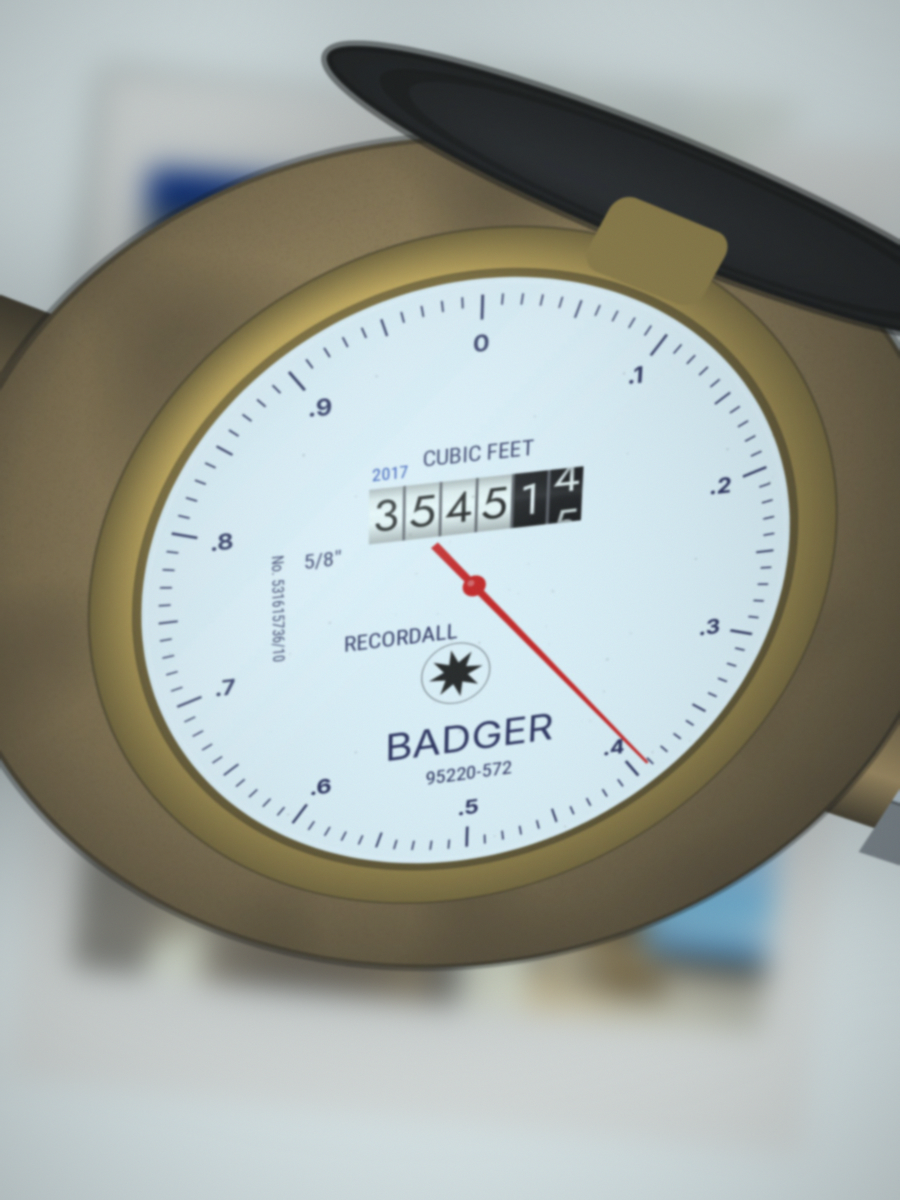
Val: 354514.39 ft³
